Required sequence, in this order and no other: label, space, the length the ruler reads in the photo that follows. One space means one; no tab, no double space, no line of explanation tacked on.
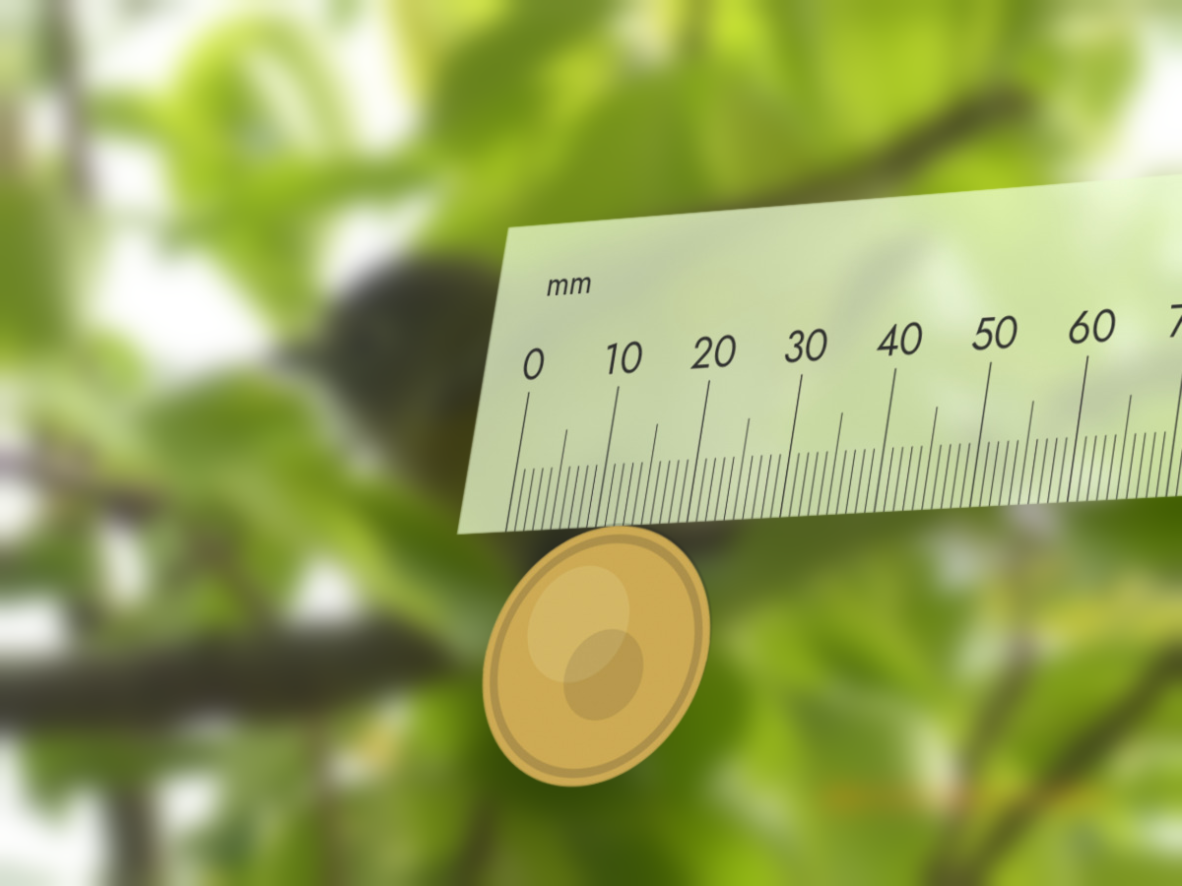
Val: 24.5 mm
